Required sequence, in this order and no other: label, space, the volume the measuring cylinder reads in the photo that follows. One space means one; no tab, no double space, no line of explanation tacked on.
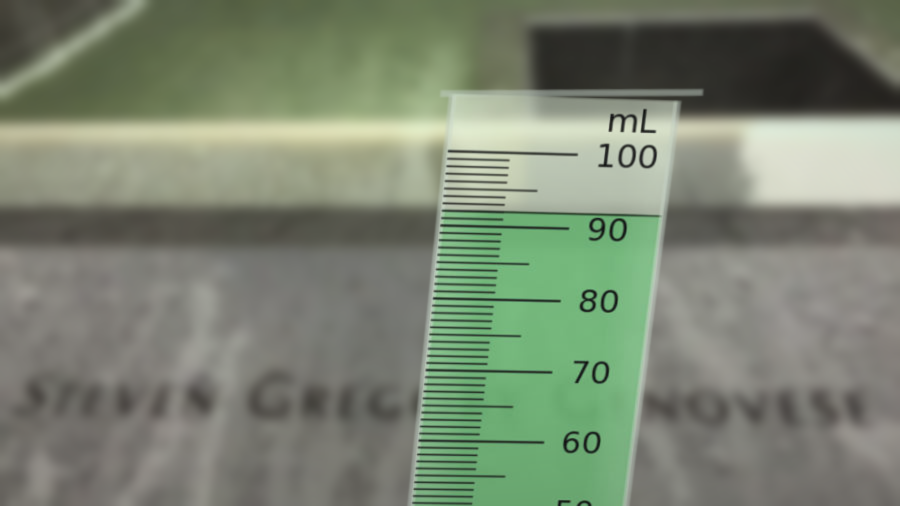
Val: 92 mL
